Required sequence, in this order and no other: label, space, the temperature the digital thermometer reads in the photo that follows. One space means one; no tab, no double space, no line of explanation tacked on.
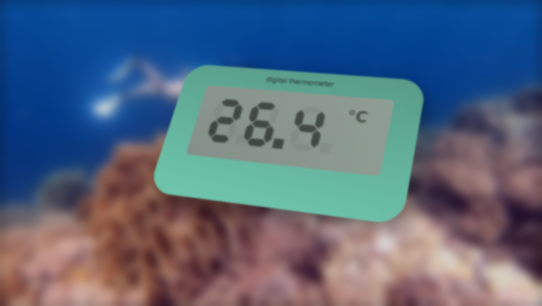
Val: 26.4 °C
